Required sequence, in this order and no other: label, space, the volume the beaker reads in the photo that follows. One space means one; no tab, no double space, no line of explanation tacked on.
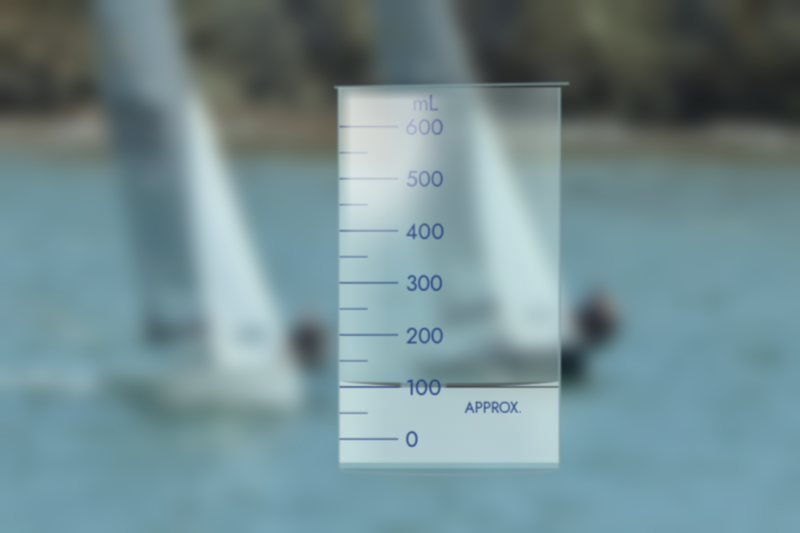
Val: 100 mL
